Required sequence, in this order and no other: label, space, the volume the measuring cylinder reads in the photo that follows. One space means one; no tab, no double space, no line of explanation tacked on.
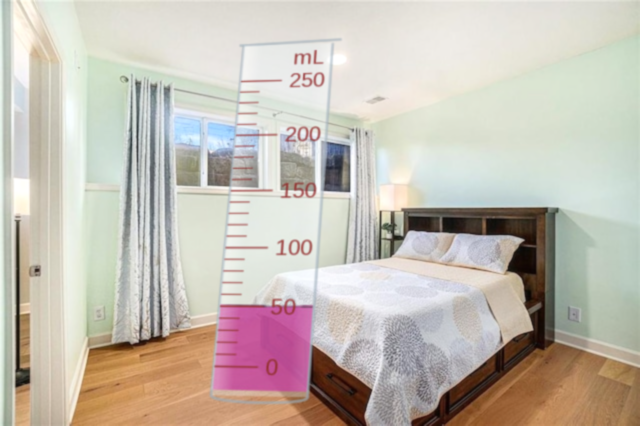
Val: 50 mL
